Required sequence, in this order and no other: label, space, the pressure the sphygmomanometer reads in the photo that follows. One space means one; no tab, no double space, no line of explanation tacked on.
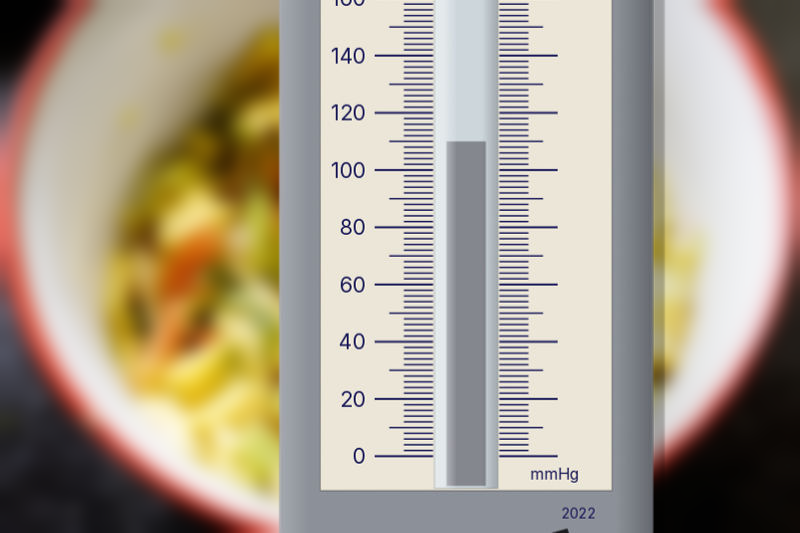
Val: 110 mmHg
